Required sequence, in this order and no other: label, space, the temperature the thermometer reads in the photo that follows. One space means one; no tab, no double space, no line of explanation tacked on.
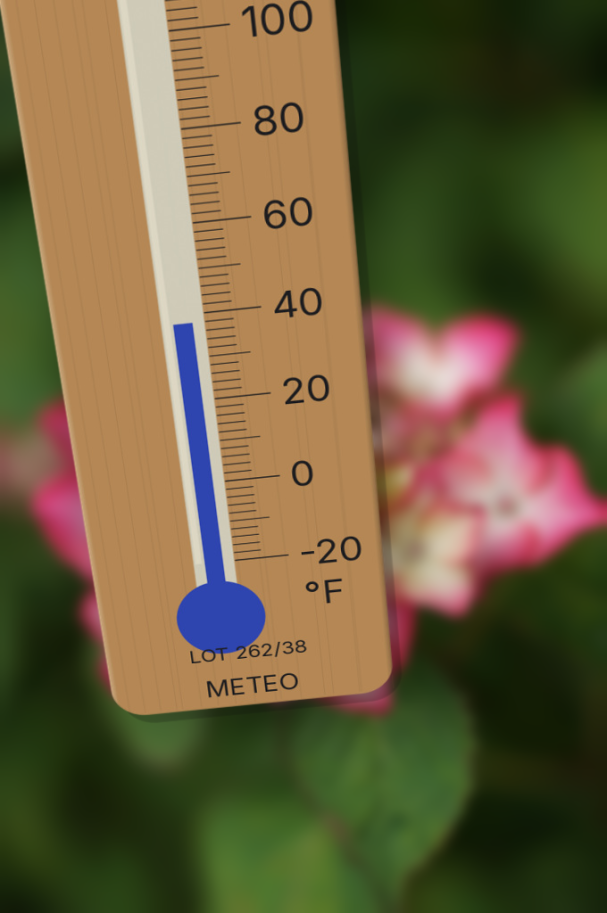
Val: 38 °F
